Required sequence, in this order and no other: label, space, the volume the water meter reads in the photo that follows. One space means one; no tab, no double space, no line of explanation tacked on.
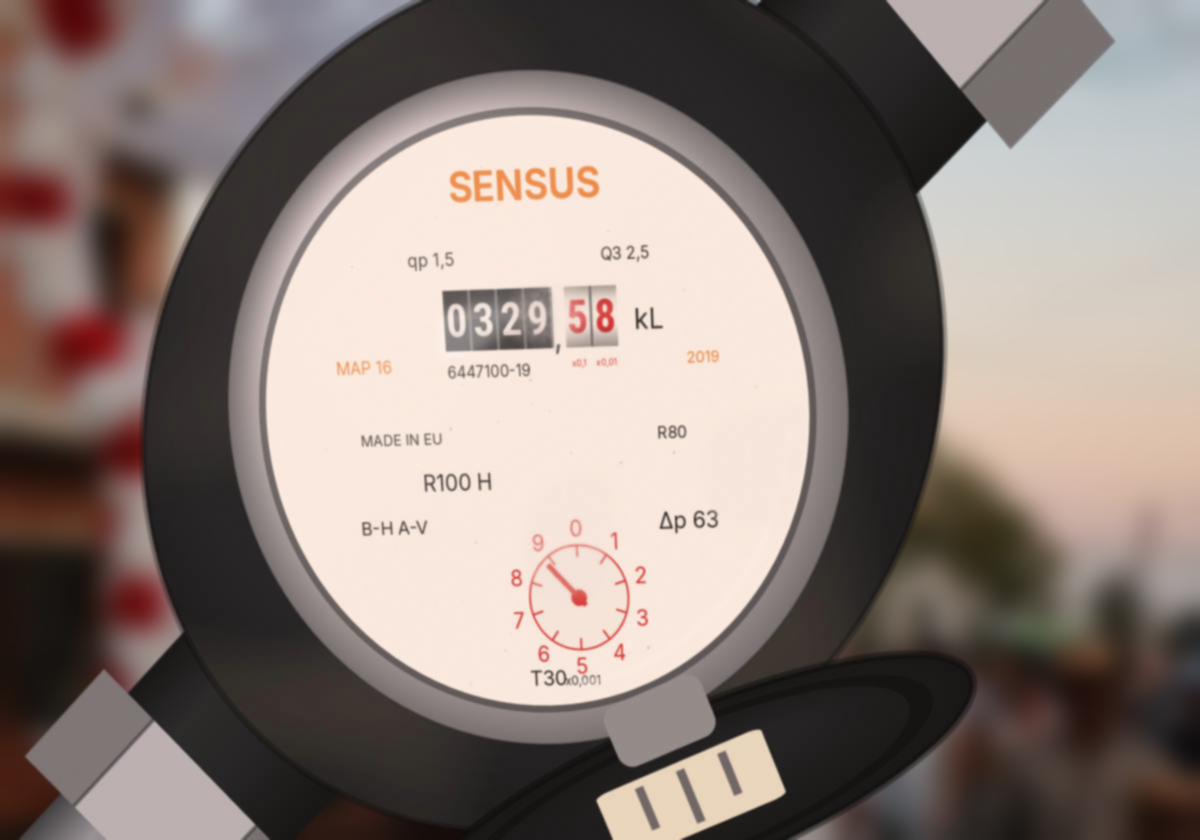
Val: 329.588 kL
